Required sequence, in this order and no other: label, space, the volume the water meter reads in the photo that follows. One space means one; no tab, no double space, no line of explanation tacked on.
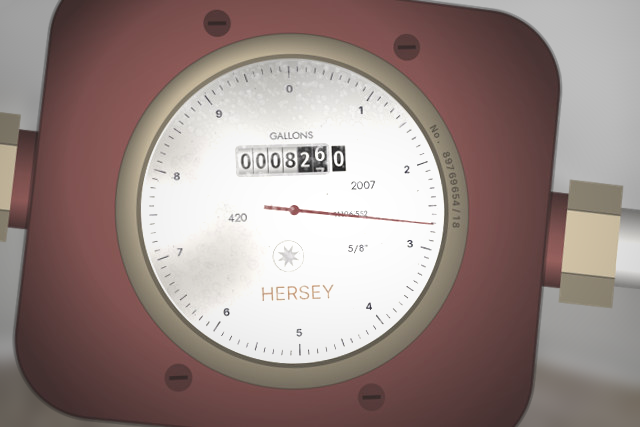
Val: 8262.7 gal
